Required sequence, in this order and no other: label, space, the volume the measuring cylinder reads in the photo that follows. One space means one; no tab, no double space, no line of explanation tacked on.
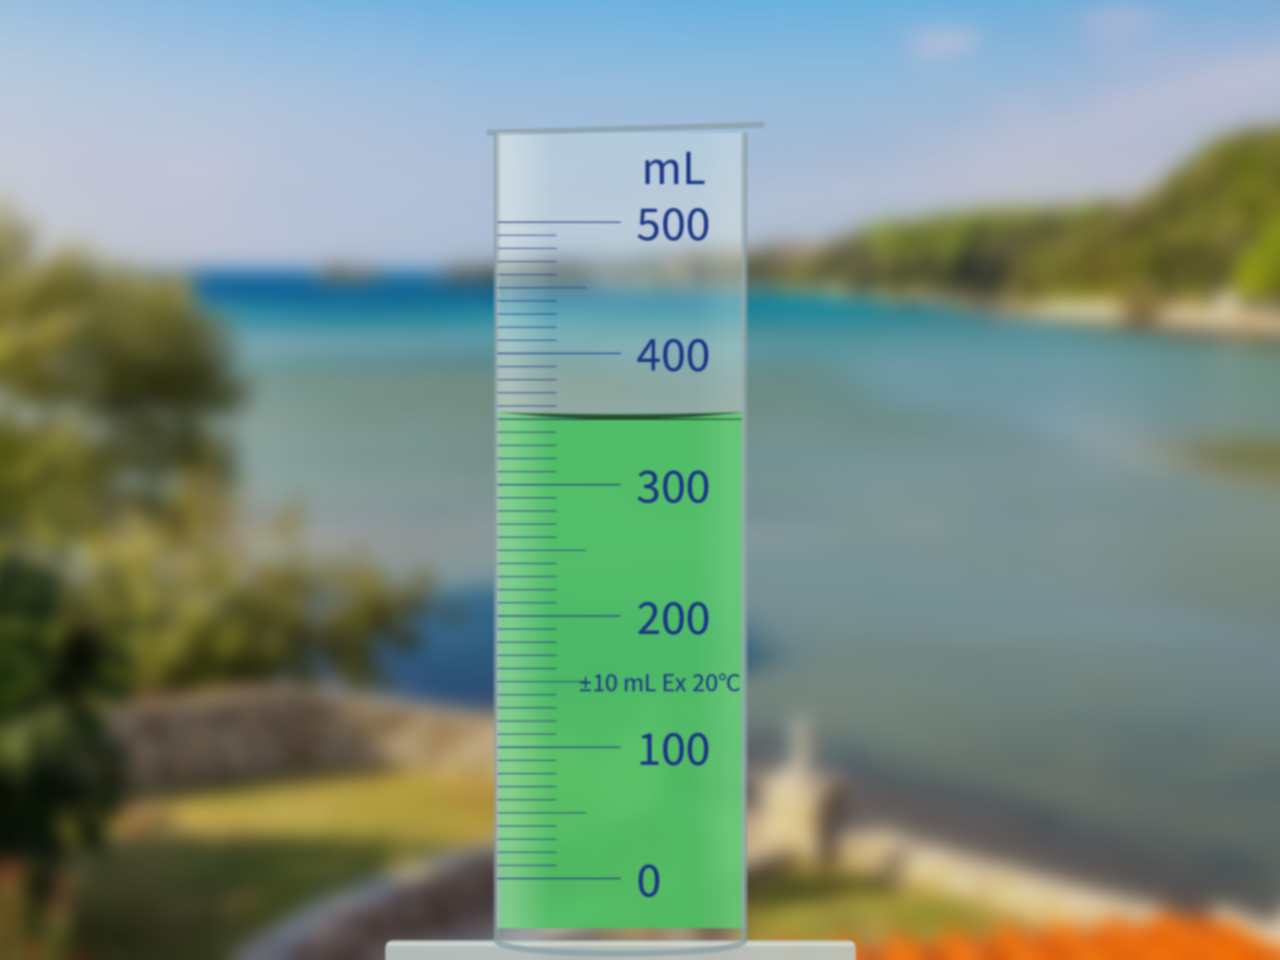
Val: 350 mL
